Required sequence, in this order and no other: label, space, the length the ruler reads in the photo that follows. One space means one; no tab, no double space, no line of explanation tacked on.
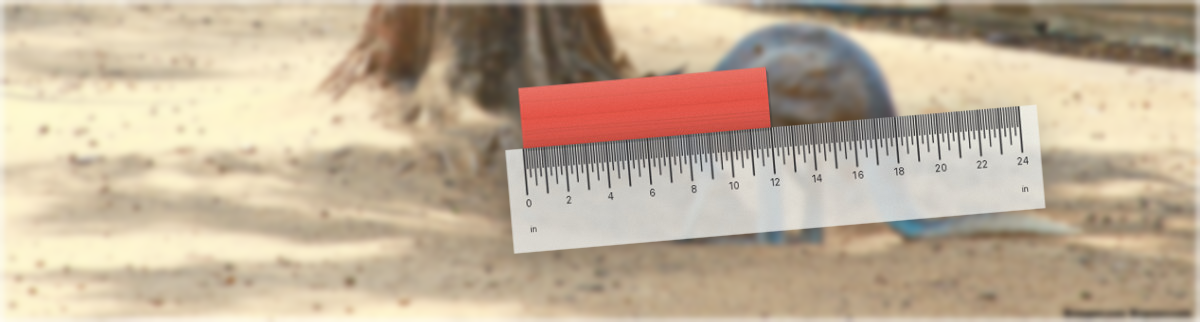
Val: 12 in
